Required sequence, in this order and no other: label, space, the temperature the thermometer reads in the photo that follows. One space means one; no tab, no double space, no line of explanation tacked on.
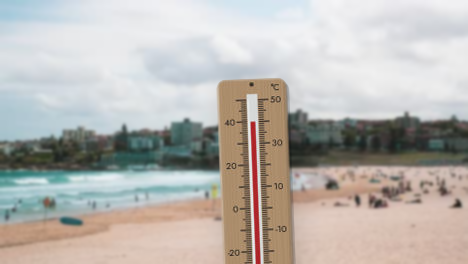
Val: 40 °C
